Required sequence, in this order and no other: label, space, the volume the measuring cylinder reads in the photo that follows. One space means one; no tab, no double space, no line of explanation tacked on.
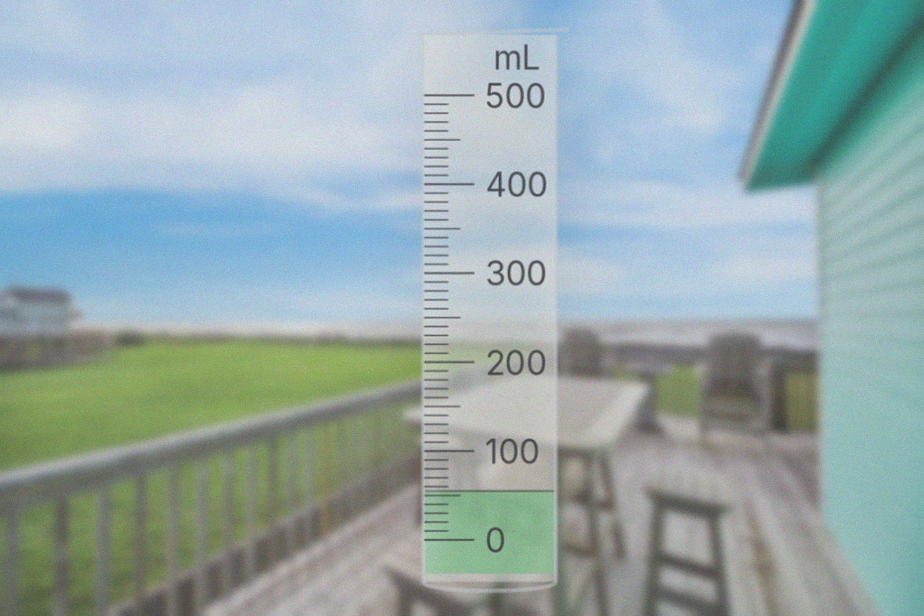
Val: 55 mL
